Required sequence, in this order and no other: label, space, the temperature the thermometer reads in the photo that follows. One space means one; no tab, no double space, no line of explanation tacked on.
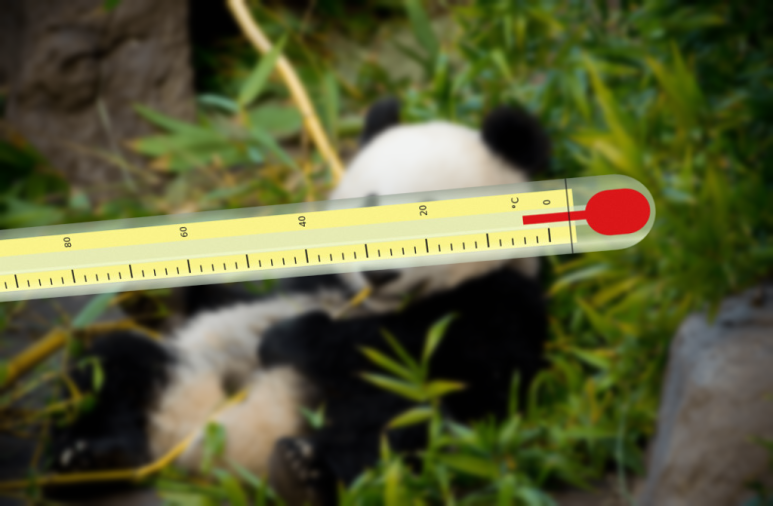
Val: 4 °C
